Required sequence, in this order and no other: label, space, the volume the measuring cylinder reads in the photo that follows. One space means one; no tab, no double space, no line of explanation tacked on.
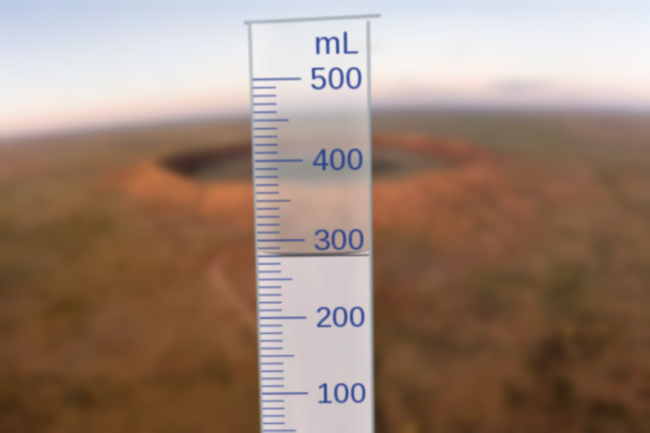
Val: 280 mL
